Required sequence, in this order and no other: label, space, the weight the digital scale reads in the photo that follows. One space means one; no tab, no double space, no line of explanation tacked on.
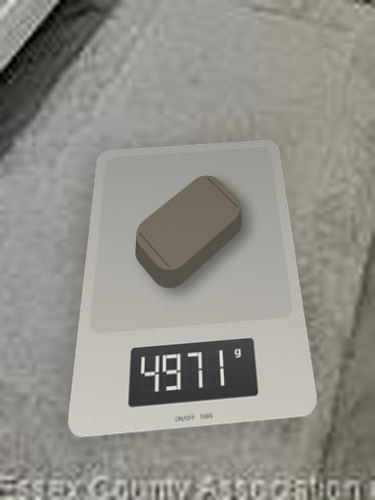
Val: 4971 g
